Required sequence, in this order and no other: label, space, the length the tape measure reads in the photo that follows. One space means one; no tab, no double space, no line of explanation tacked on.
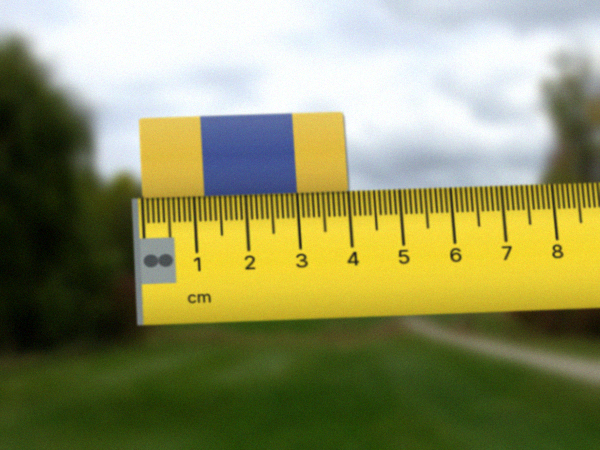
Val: 4 cm
